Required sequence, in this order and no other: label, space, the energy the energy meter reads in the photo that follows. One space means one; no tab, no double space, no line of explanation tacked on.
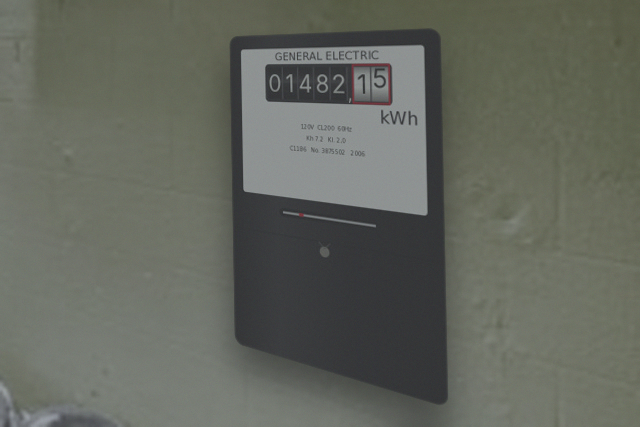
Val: 1482.15 kWh
